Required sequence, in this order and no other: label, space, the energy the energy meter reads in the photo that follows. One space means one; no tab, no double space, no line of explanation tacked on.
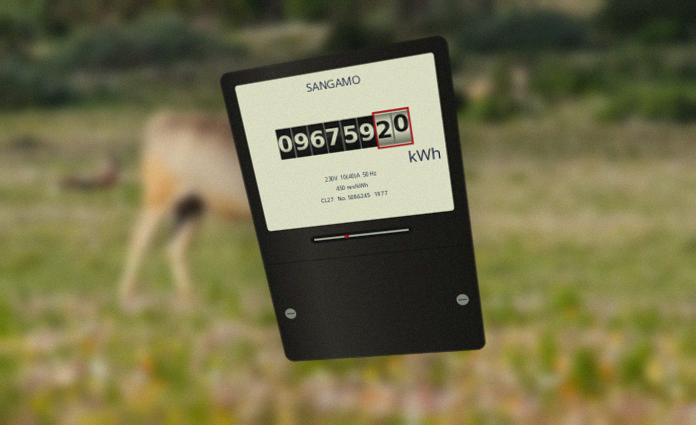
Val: 96759.20 kWh
